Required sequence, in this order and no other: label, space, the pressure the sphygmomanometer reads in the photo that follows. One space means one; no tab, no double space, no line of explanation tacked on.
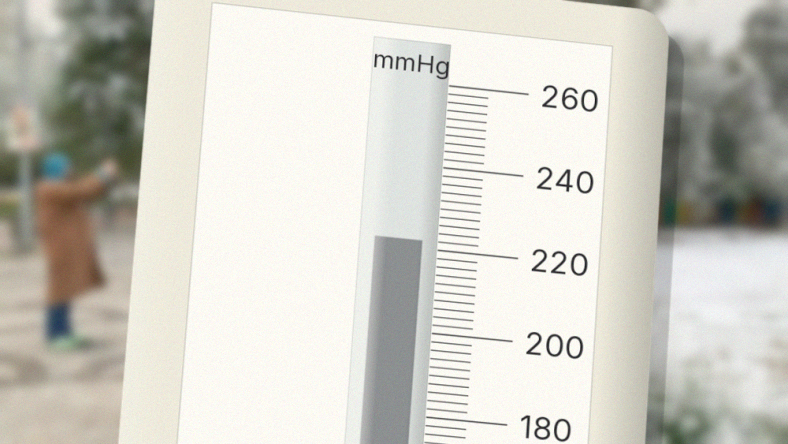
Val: 222 mmHg
